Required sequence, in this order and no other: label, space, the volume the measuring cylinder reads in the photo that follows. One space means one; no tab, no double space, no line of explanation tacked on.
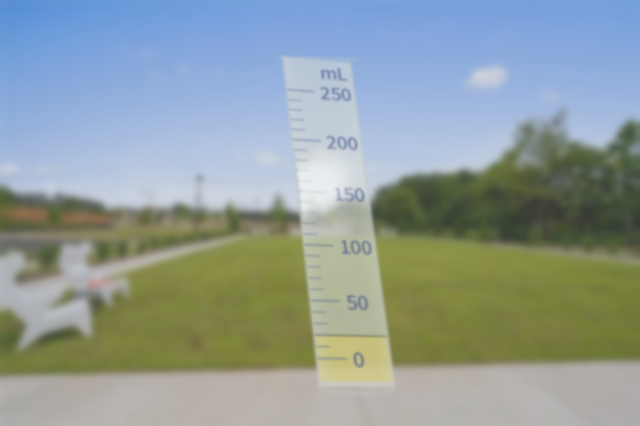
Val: 20 mL
